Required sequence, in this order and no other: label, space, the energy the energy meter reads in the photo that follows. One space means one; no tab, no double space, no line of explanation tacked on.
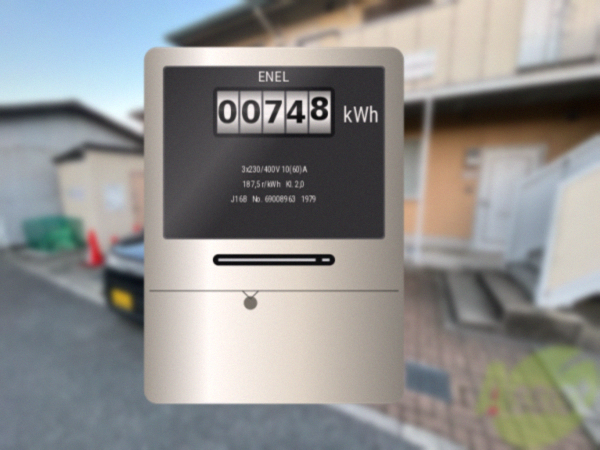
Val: 748 kWh
